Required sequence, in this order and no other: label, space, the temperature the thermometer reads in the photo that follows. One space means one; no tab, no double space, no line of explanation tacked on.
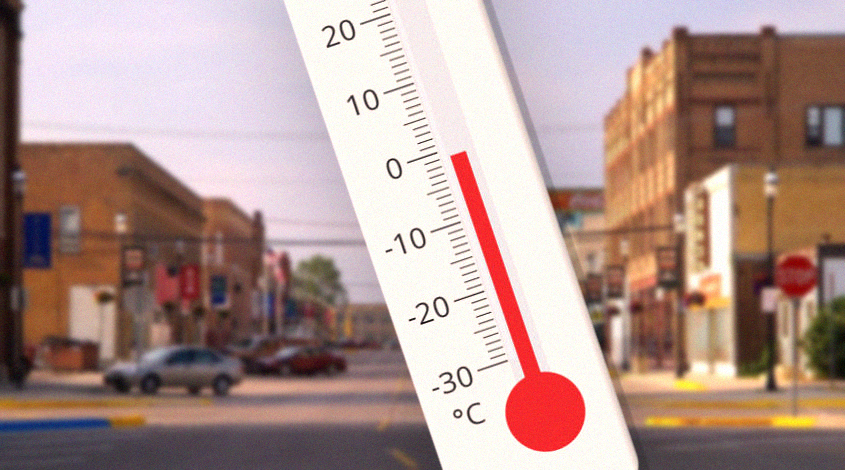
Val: -1 °C
